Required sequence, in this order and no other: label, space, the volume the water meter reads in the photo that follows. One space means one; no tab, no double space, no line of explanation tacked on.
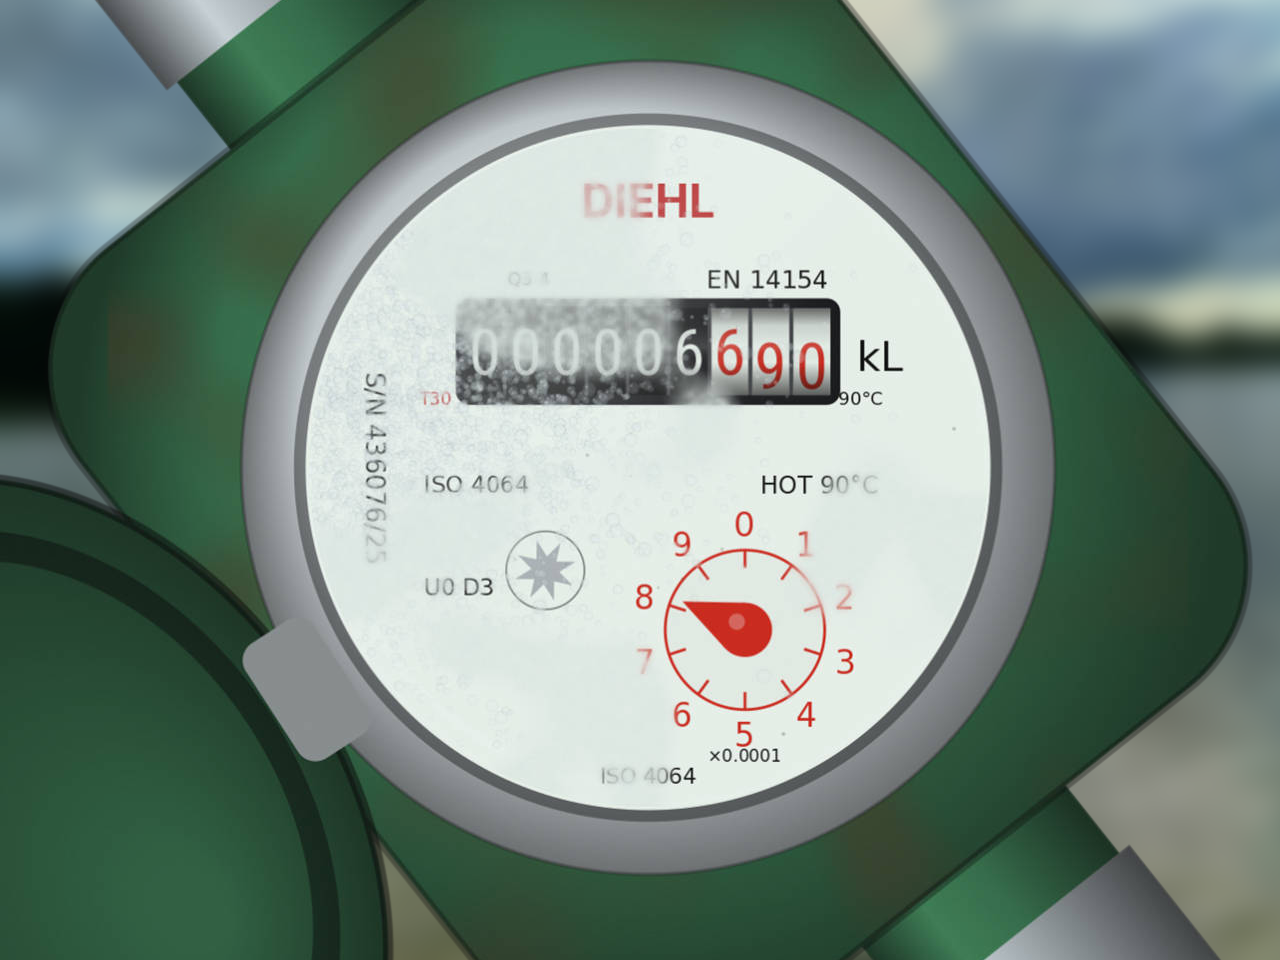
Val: 6.6898 kL
